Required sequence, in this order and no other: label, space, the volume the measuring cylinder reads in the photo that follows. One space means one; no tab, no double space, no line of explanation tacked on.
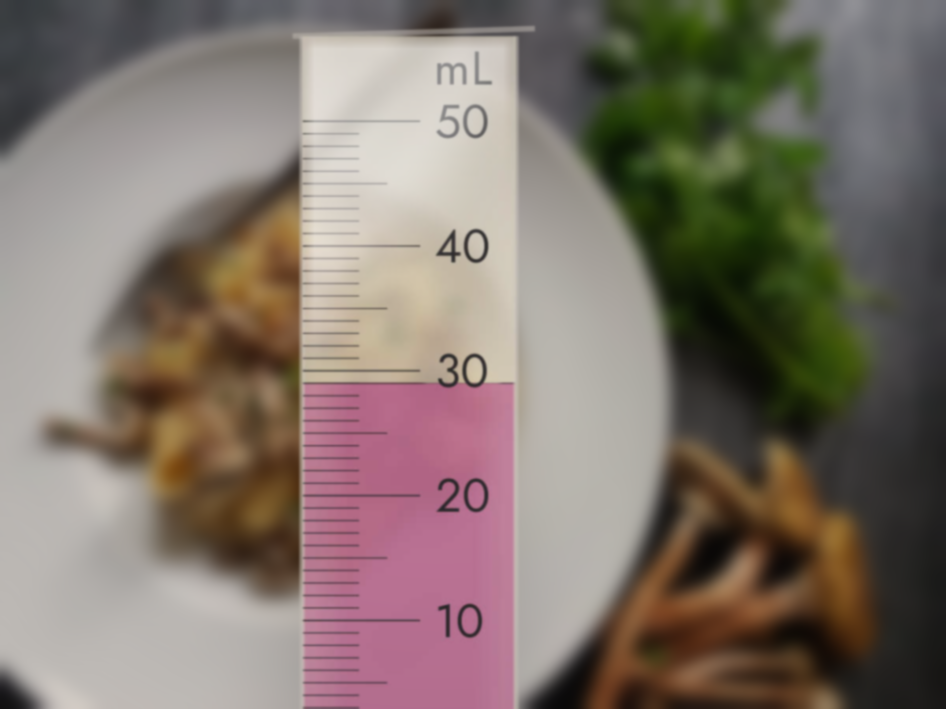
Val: 29 mL
